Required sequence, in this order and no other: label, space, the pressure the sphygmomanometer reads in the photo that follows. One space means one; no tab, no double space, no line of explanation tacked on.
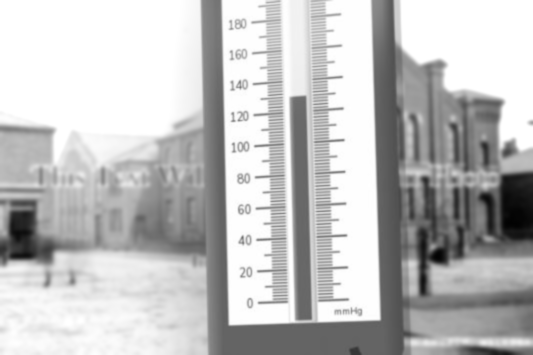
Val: 130 mmHg
